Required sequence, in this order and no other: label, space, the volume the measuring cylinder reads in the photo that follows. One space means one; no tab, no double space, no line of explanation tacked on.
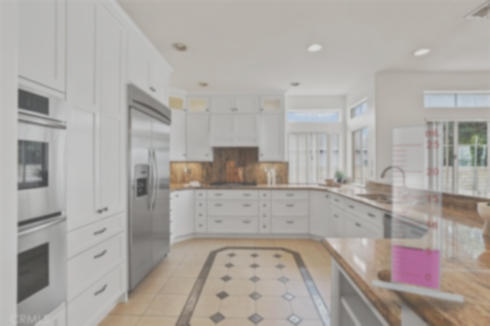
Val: 5 mL
